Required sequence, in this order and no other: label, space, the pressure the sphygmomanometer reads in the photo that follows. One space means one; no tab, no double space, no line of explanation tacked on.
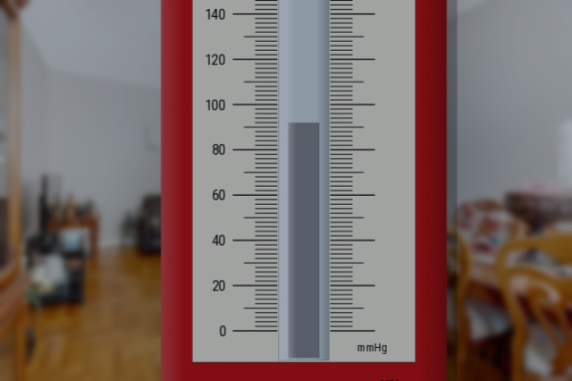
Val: 92 mmHg
